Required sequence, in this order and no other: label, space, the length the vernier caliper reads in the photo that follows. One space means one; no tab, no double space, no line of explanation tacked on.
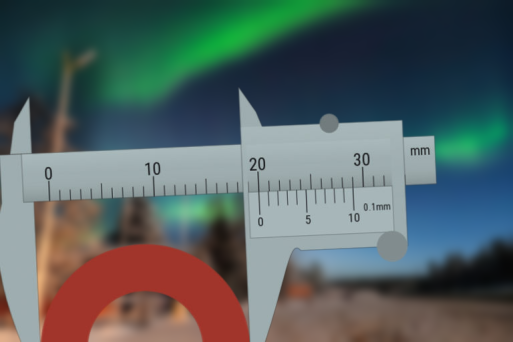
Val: 20.0 mm
